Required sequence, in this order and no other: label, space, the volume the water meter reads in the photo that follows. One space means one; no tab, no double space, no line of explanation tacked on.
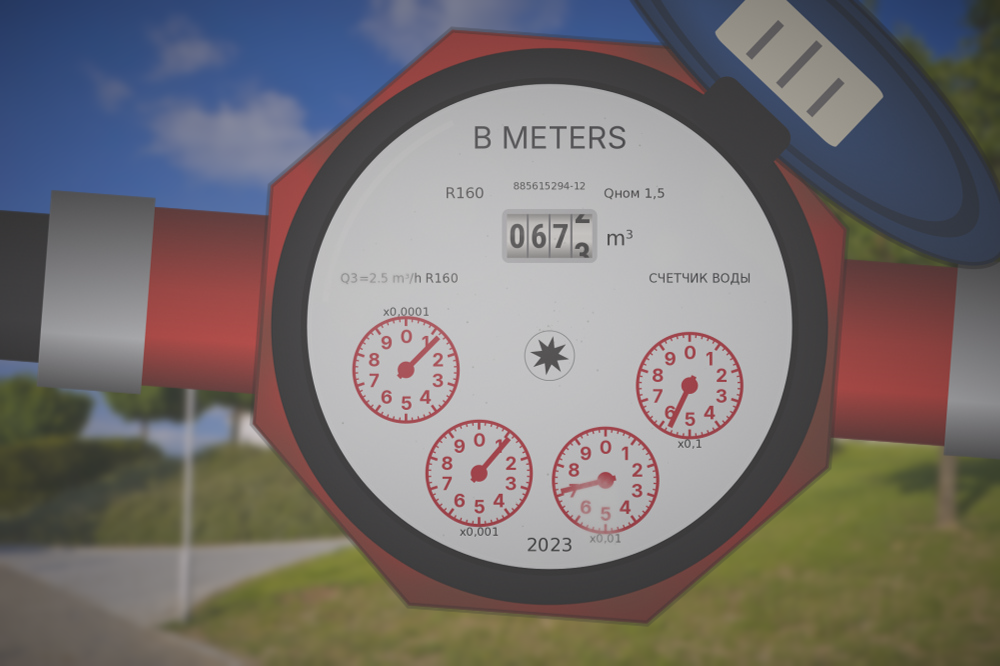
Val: 672.5711 m³
